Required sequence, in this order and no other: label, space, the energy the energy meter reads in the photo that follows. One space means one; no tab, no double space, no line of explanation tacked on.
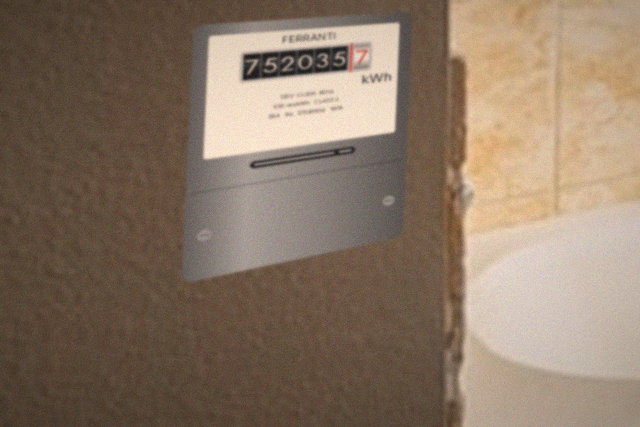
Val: 752035.7 kWh
